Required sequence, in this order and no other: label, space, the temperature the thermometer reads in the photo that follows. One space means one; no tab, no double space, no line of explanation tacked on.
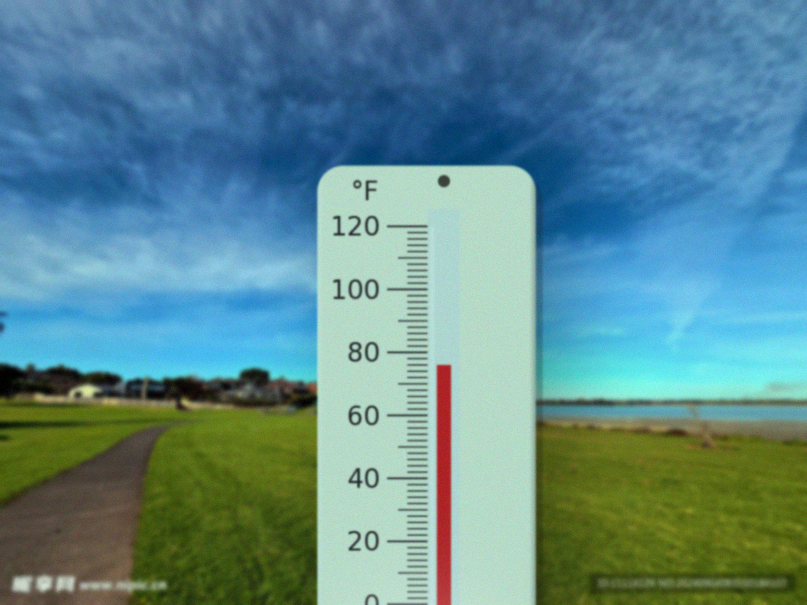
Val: 76 °F
